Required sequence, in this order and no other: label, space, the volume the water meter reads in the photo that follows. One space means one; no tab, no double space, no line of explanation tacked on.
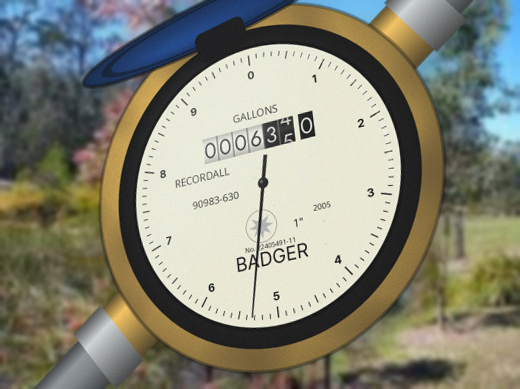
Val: 6345.3 gal
